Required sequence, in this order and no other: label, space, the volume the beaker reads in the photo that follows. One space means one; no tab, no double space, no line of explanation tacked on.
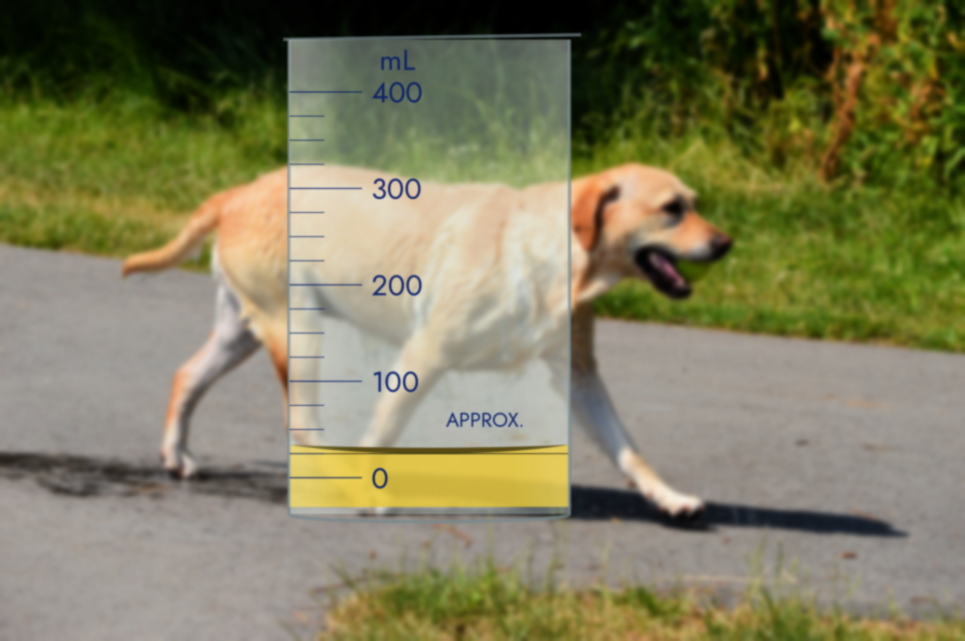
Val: 25 mL
